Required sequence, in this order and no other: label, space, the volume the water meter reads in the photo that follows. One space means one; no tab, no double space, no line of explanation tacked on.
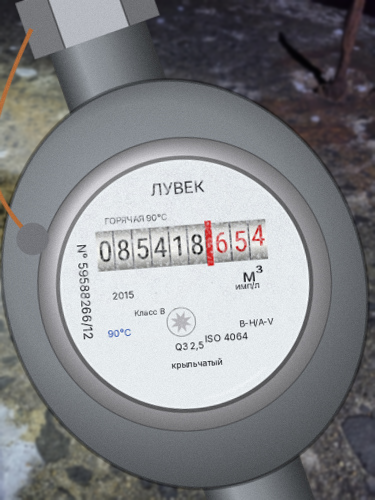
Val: 85418.654 m³
